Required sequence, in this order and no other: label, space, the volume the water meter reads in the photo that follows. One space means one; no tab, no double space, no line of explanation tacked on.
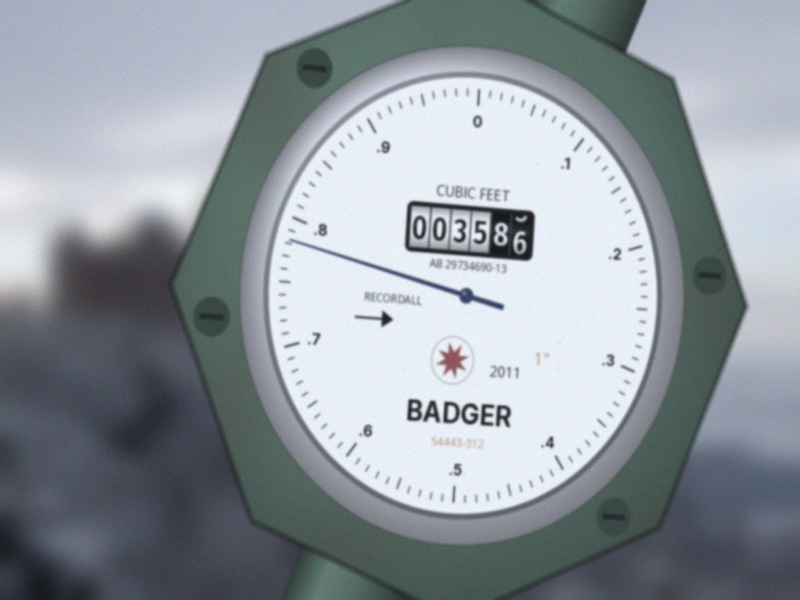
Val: 3585.78 ft³
